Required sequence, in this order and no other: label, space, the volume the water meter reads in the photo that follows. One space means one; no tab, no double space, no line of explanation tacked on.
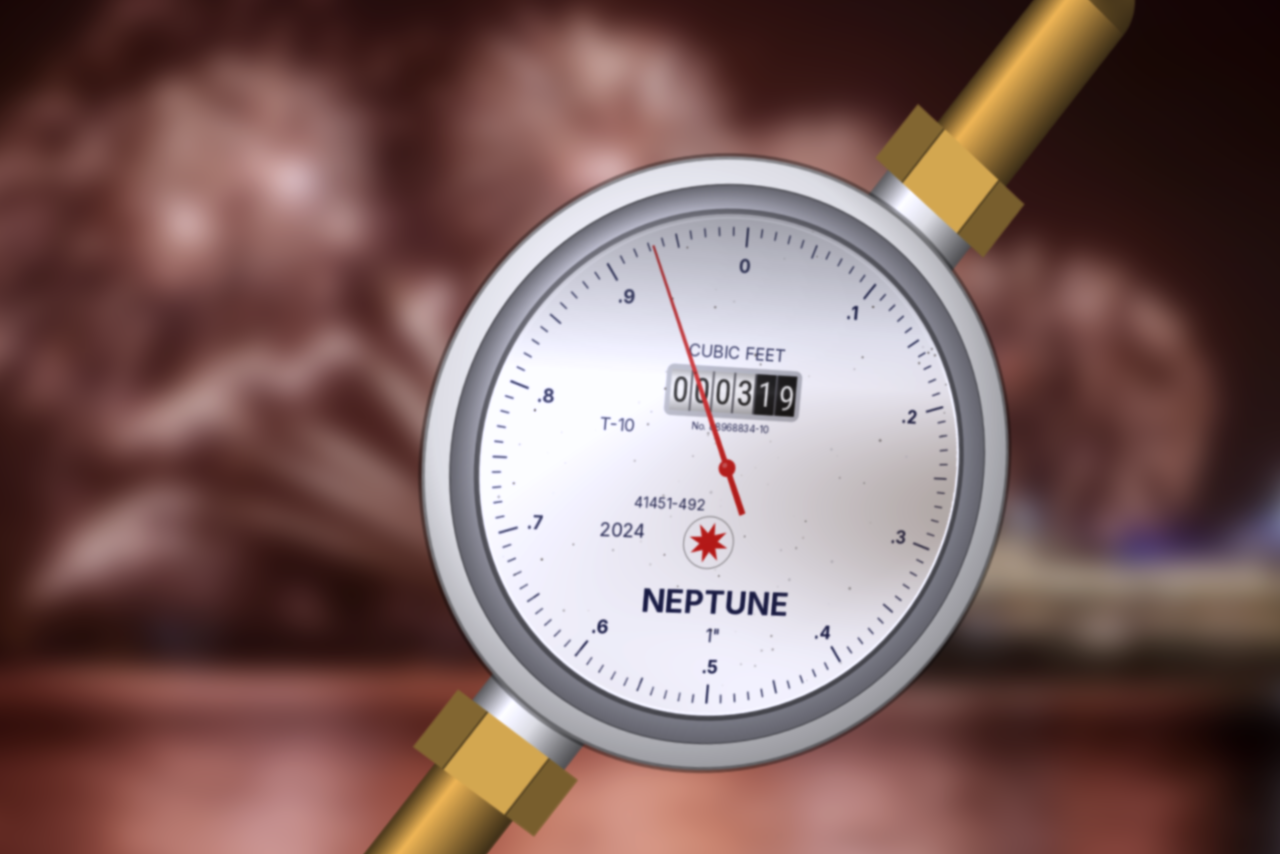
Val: 318.93 ft³
